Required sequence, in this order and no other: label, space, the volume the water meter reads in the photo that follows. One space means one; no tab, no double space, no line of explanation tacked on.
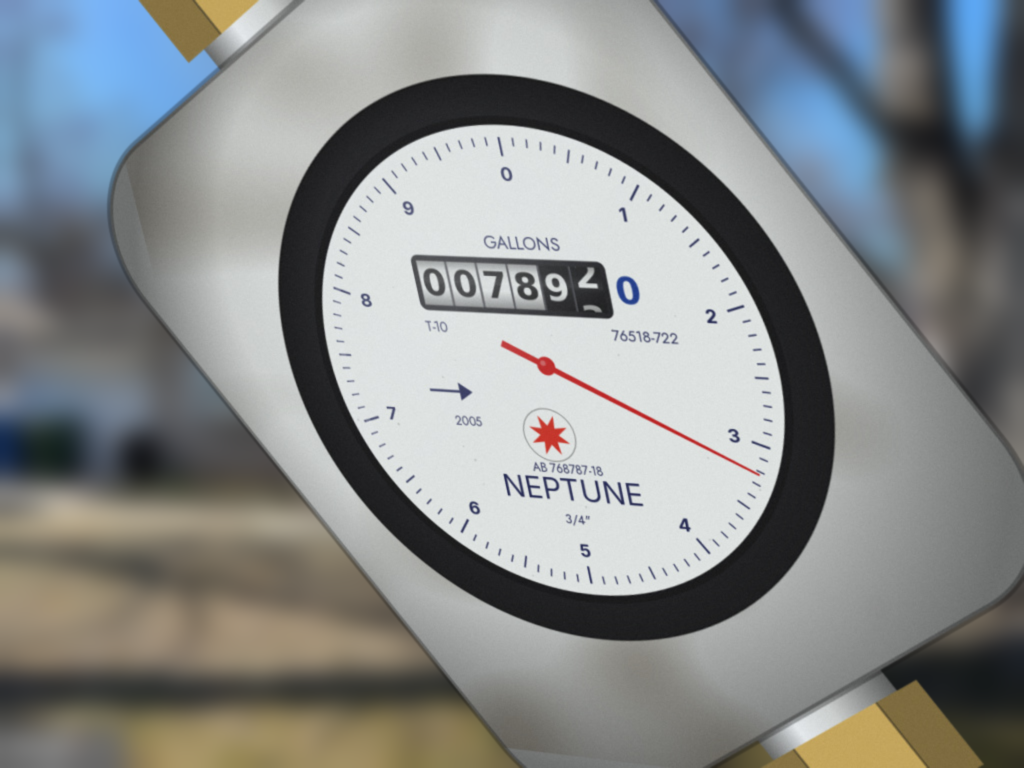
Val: 78923.2 gal
